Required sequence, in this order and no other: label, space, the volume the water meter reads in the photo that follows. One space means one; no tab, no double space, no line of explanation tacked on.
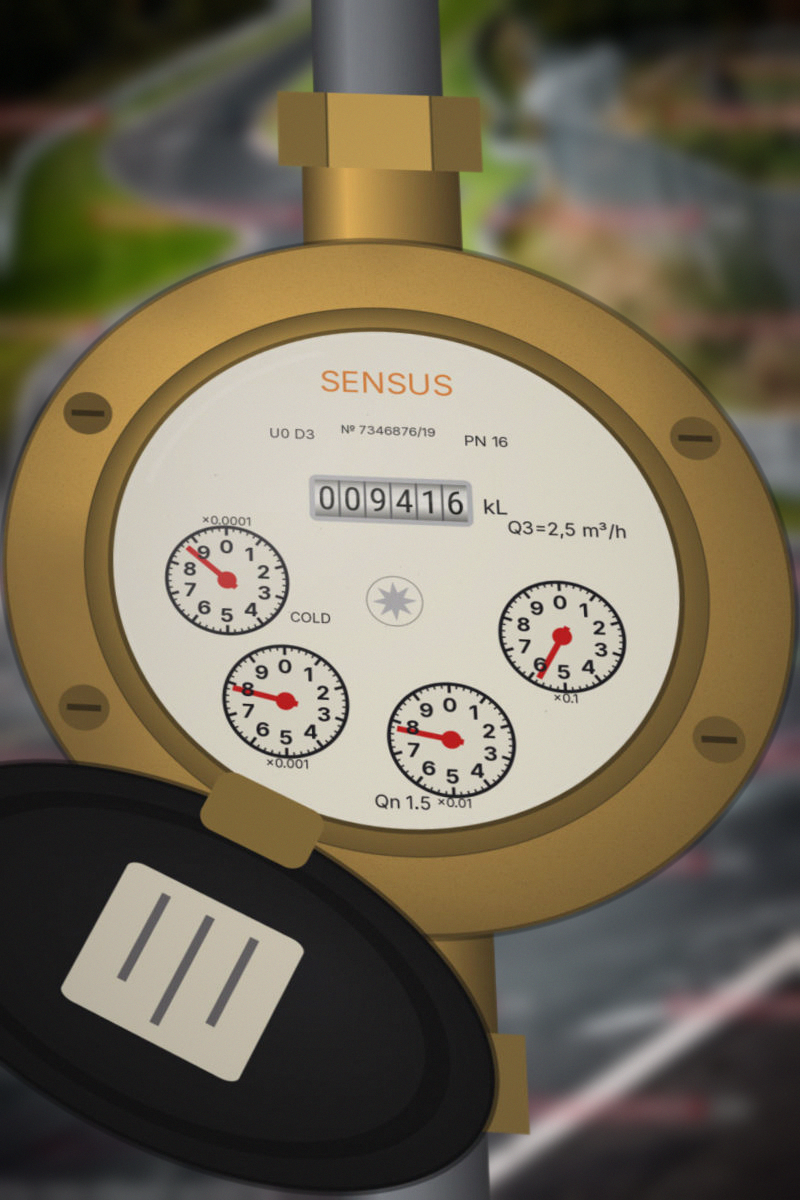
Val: 9416.5778 kL
